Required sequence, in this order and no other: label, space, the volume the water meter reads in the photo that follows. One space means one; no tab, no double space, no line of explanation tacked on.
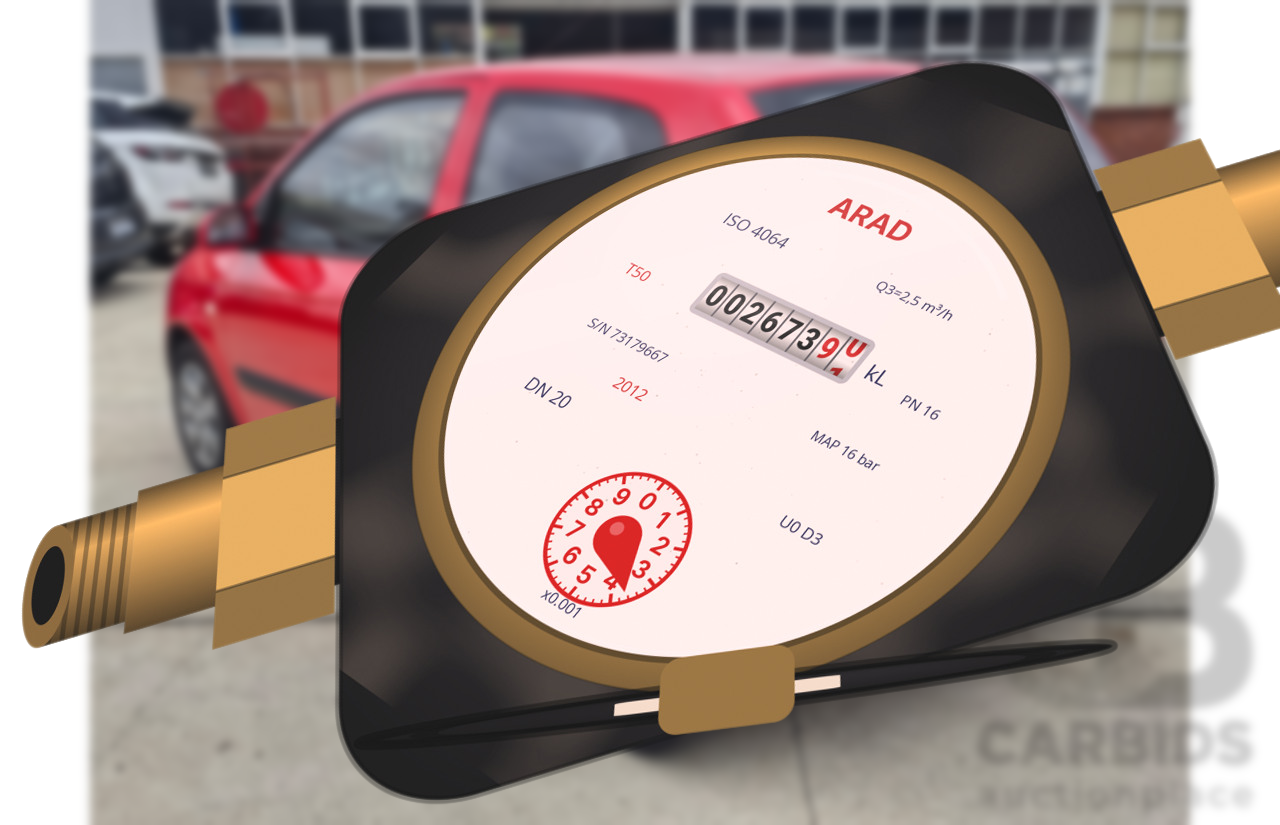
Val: 2673.903 kL
